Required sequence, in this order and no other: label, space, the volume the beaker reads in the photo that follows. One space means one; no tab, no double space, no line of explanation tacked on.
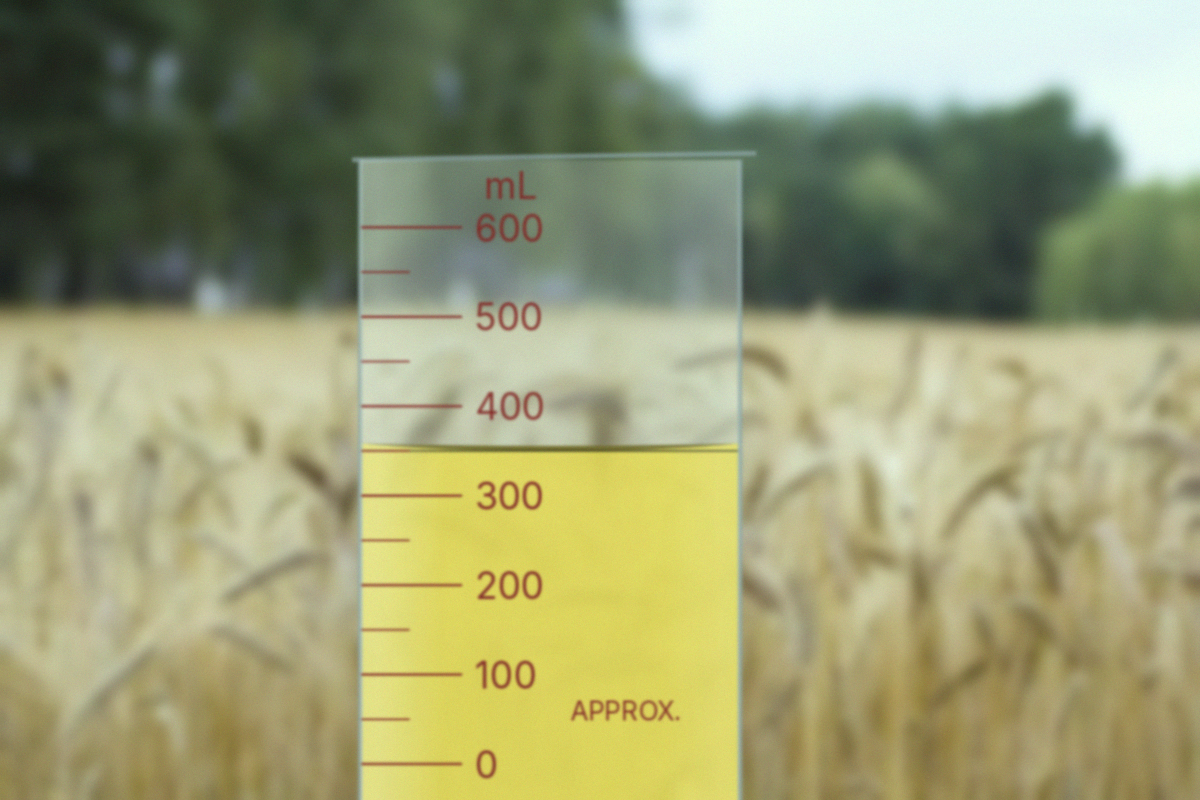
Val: 350 mL
